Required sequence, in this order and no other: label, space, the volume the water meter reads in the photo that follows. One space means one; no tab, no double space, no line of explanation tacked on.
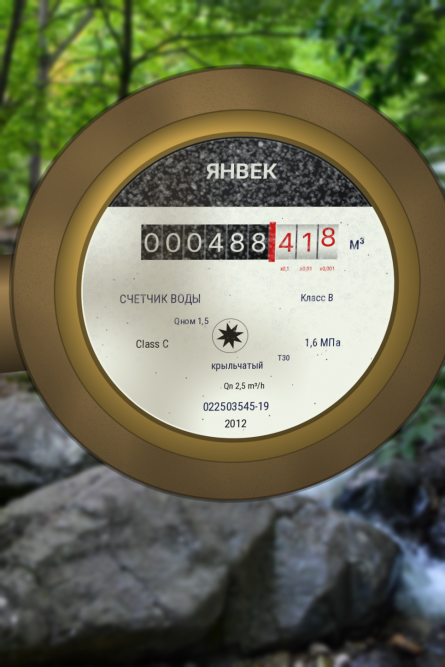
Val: 488.418 m³
